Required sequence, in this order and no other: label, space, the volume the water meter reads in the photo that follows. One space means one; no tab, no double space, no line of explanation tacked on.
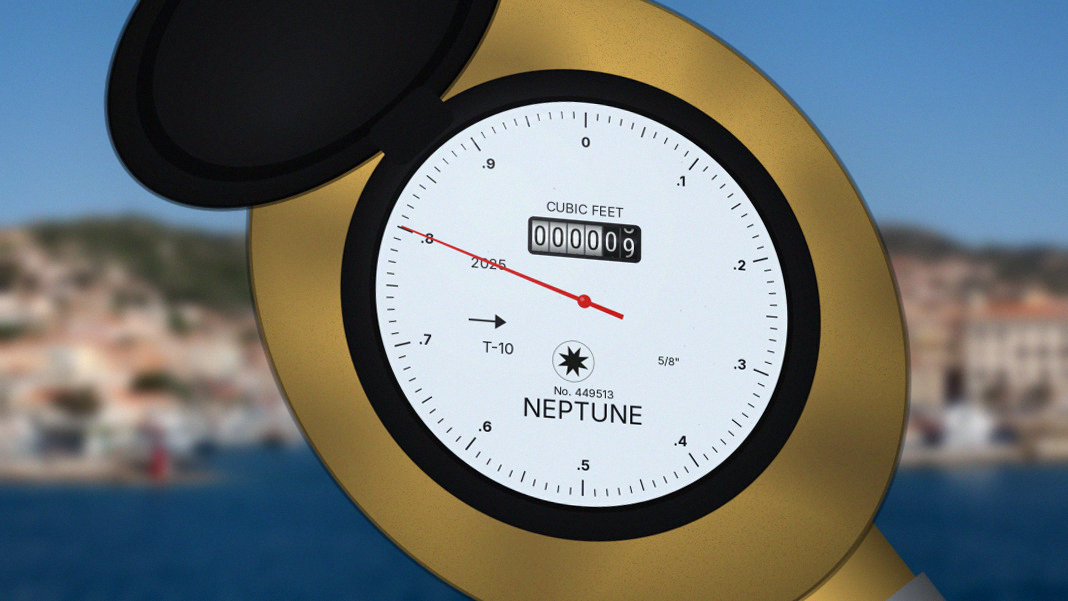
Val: 8.80 ft³
